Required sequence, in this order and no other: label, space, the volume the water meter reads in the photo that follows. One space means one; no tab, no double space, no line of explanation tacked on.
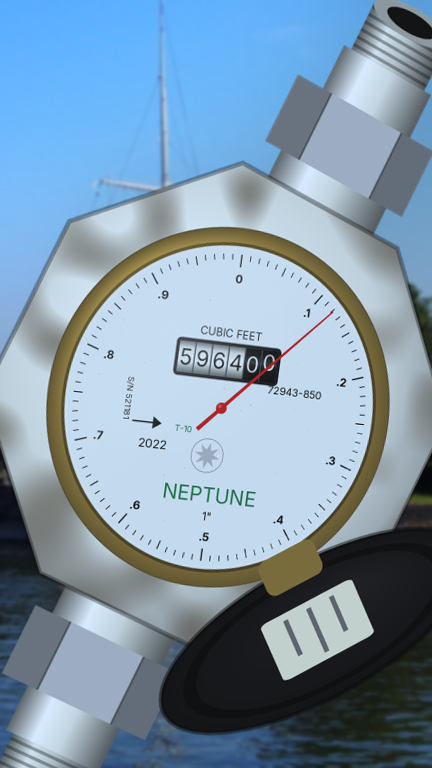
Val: 596400.12 ft³
